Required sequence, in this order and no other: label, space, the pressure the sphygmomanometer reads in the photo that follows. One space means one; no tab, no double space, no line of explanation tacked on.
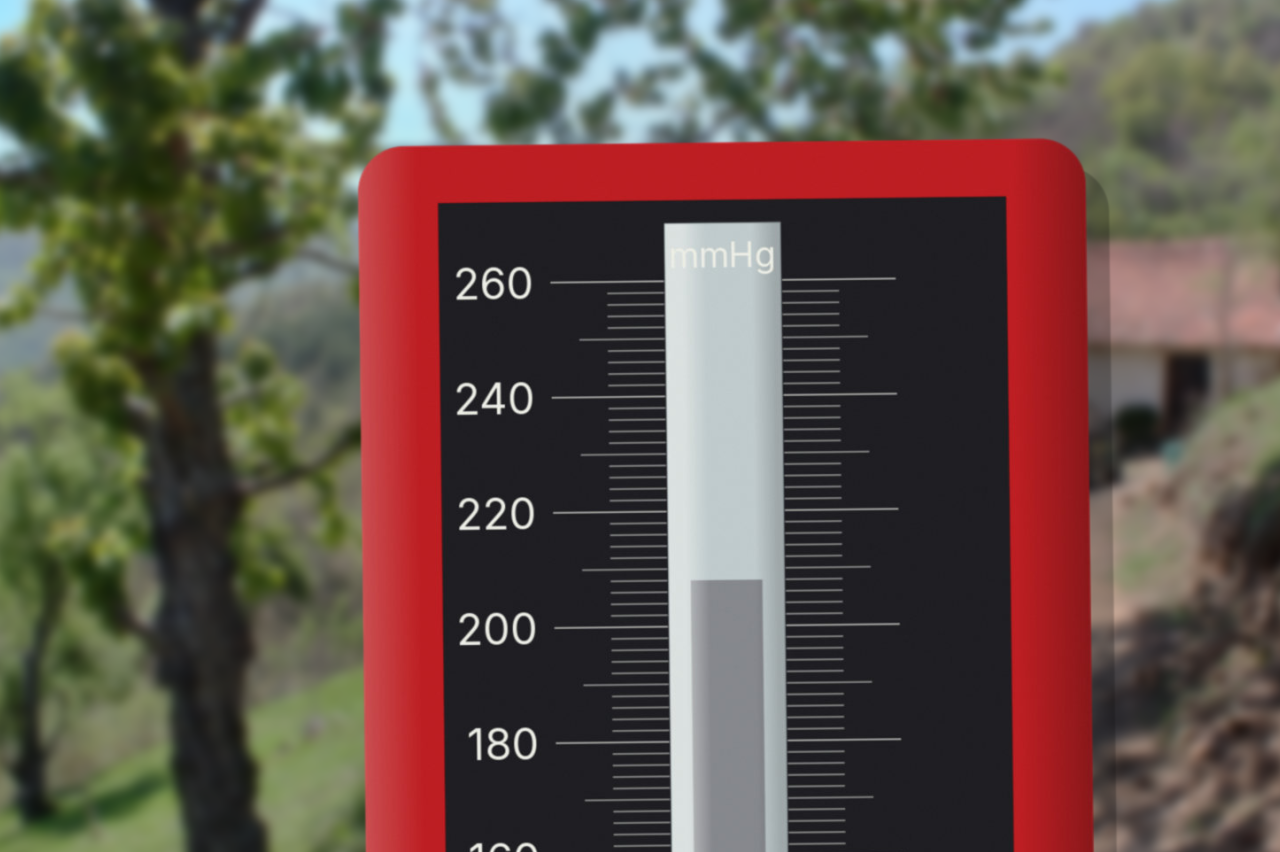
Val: 208 mmHg
